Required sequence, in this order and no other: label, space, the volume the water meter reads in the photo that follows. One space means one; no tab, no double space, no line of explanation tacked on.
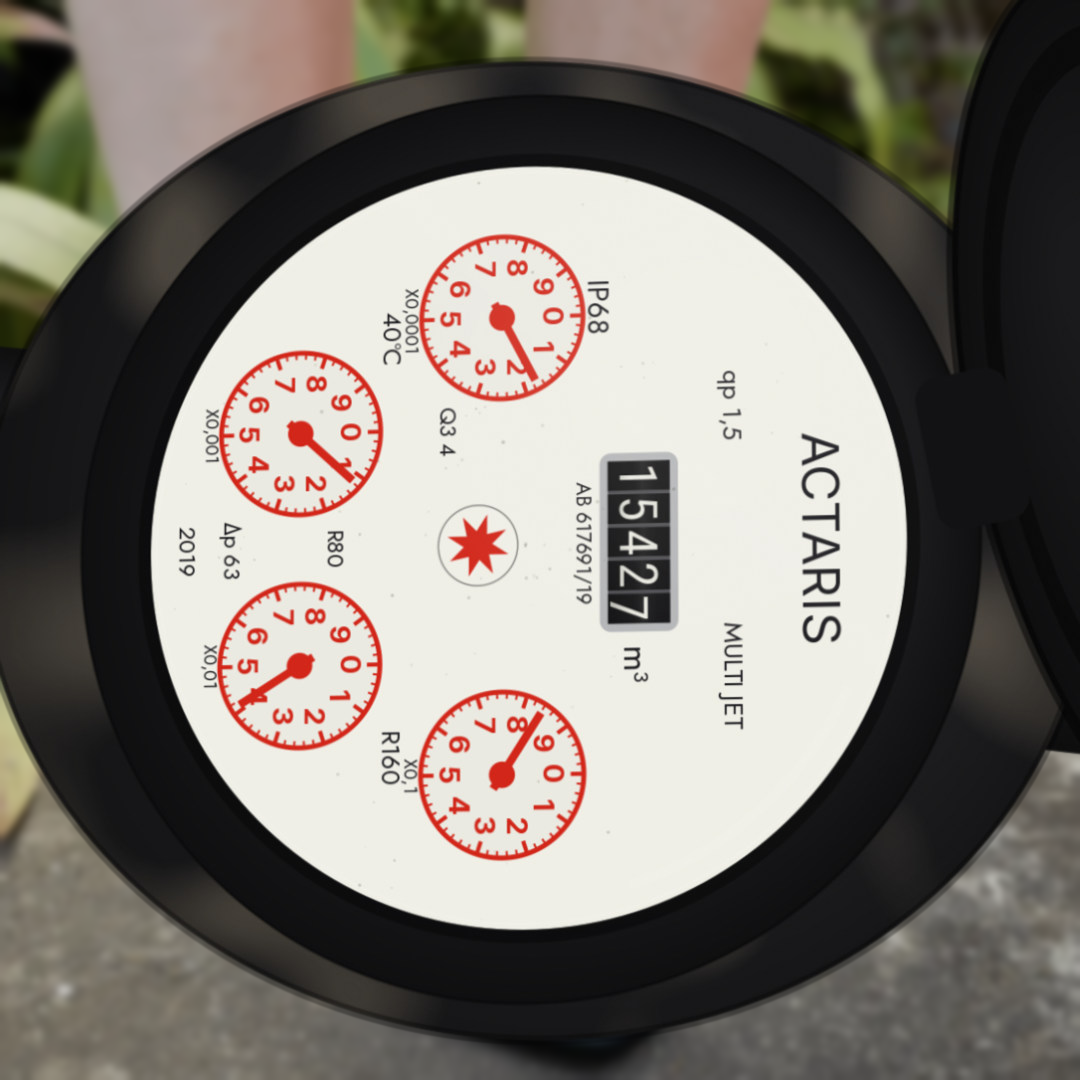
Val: 15426.8411 m³
